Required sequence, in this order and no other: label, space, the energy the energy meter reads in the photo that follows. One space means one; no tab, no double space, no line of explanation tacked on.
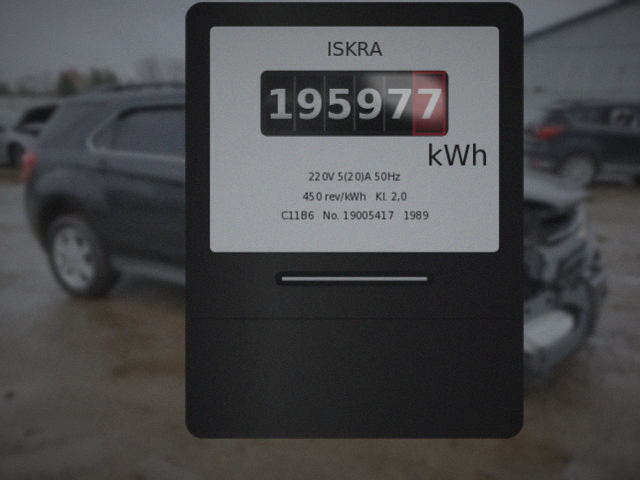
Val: 19597.7 kWh
